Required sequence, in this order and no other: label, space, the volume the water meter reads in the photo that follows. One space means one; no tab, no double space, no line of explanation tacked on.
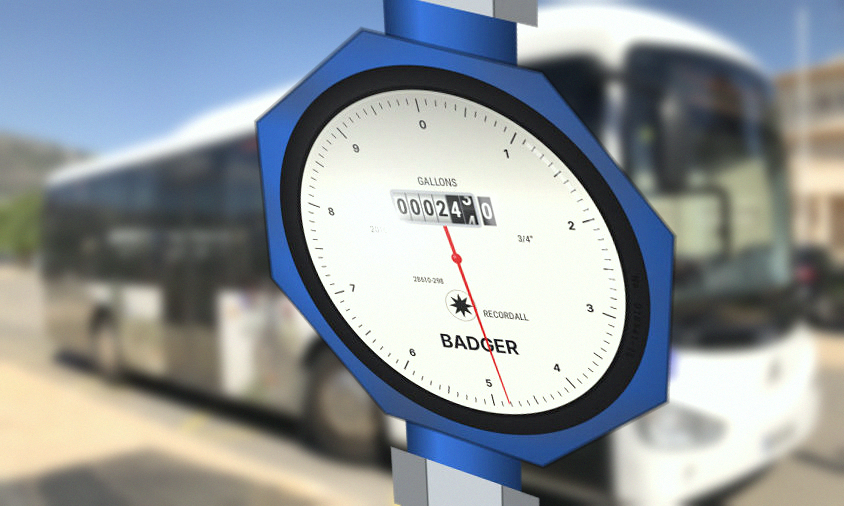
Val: 2434.8 gal
